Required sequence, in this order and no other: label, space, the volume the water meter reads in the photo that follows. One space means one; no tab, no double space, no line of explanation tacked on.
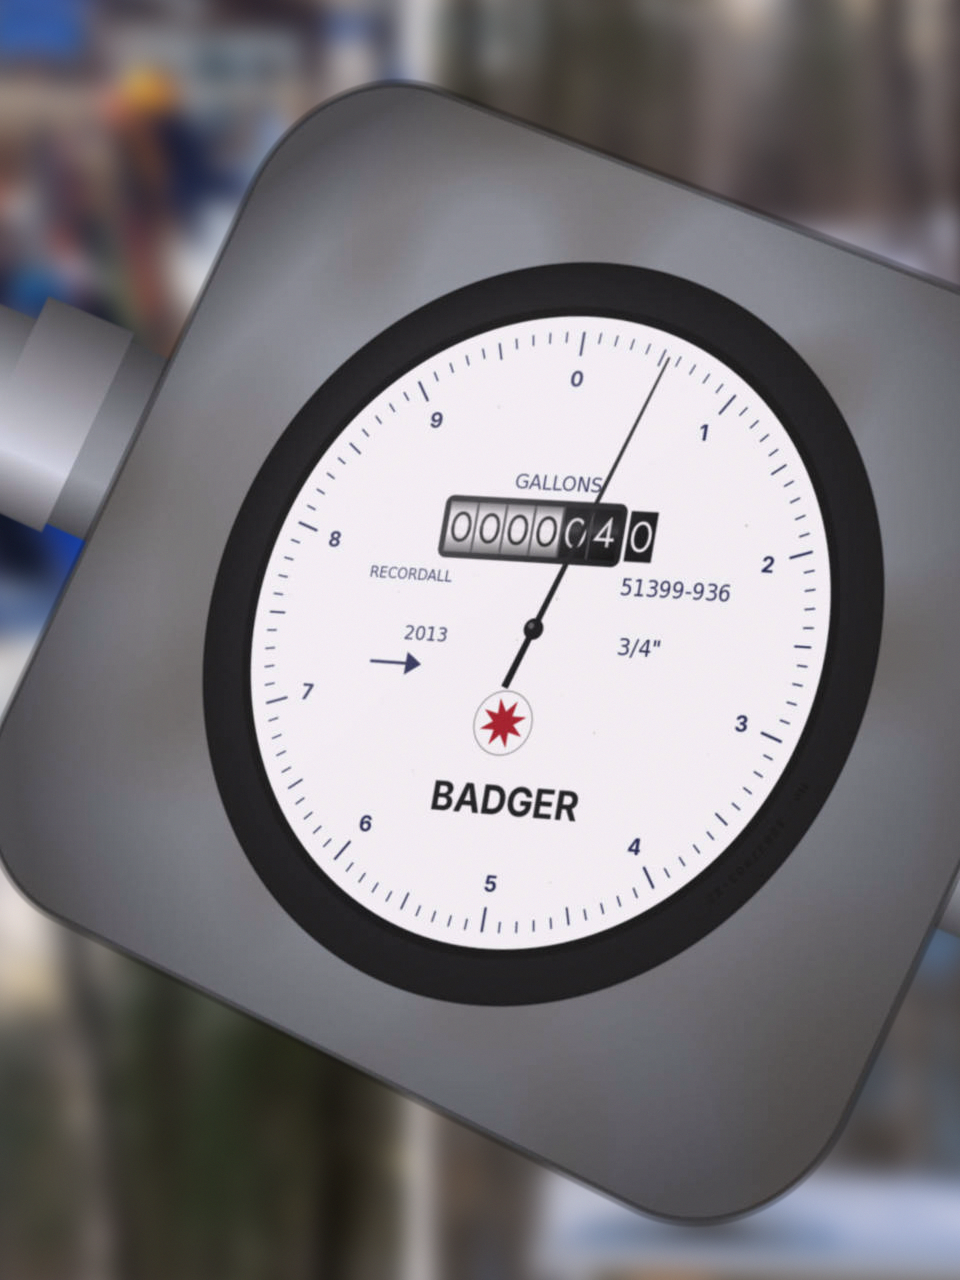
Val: 40.5 gal
